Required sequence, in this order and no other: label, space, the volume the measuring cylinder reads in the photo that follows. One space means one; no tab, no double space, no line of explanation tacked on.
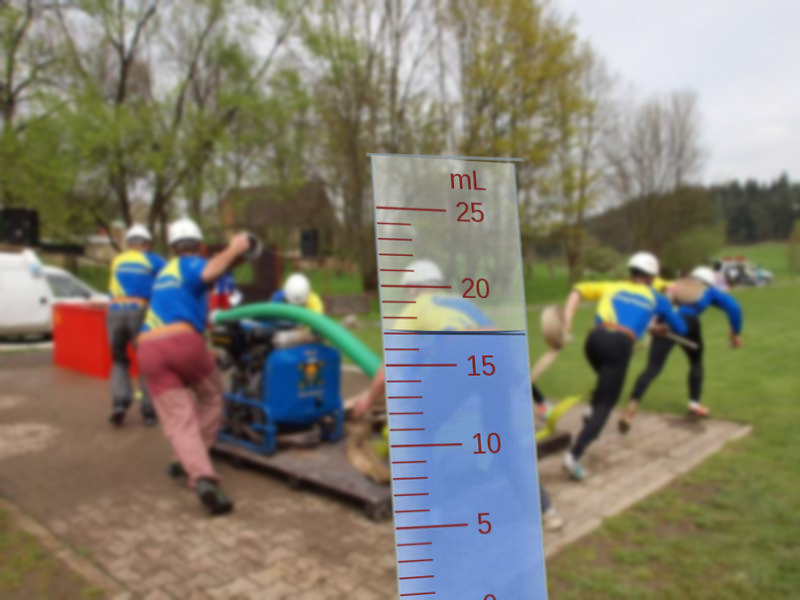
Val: 17 mL
